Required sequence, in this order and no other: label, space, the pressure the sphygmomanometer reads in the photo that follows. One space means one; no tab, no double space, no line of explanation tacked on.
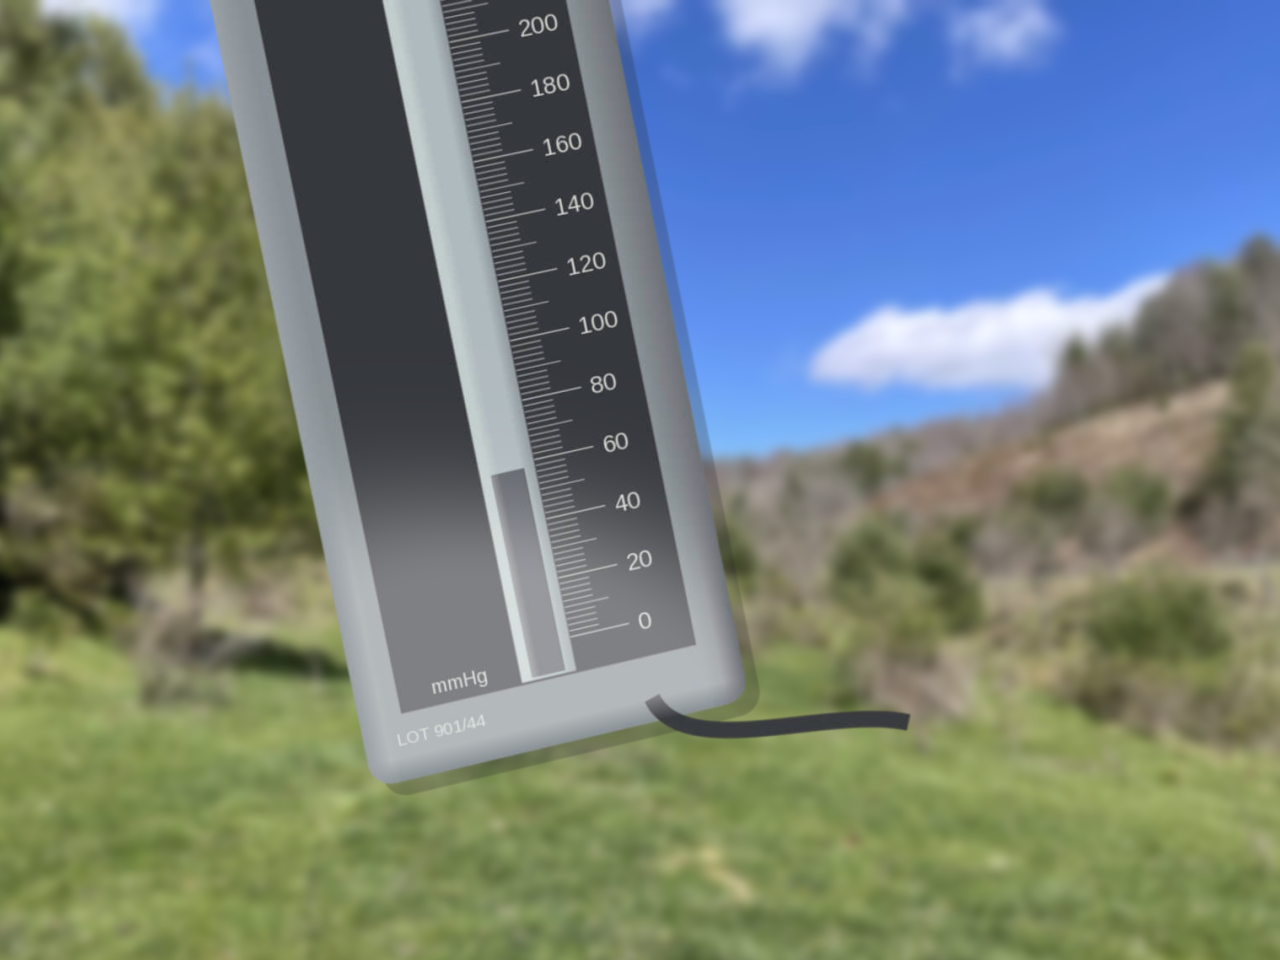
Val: 58 mmHg
